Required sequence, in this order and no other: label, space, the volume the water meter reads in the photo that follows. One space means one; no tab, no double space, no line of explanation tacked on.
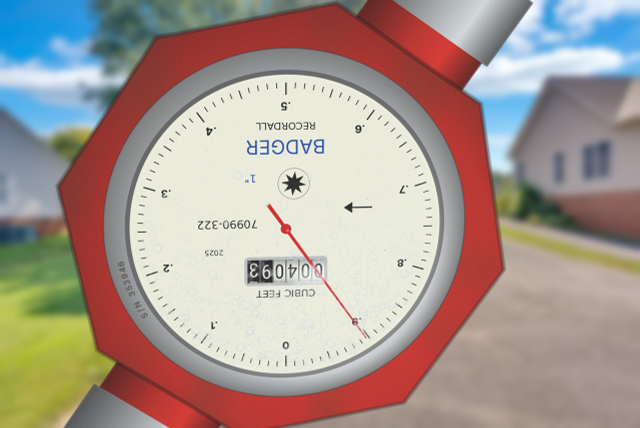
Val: 4092.90 ft³
